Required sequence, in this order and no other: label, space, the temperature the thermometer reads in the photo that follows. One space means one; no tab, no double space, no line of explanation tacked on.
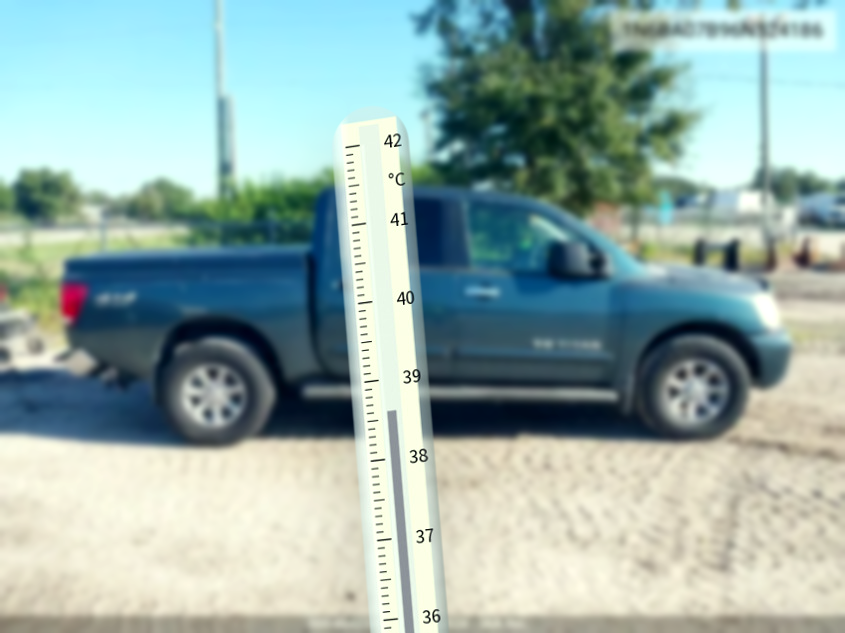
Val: 38.6 °C
